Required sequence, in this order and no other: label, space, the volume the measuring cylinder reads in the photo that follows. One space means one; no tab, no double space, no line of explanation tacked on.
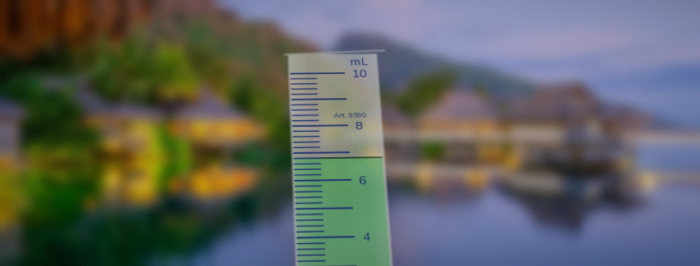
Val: 6.8 mL
